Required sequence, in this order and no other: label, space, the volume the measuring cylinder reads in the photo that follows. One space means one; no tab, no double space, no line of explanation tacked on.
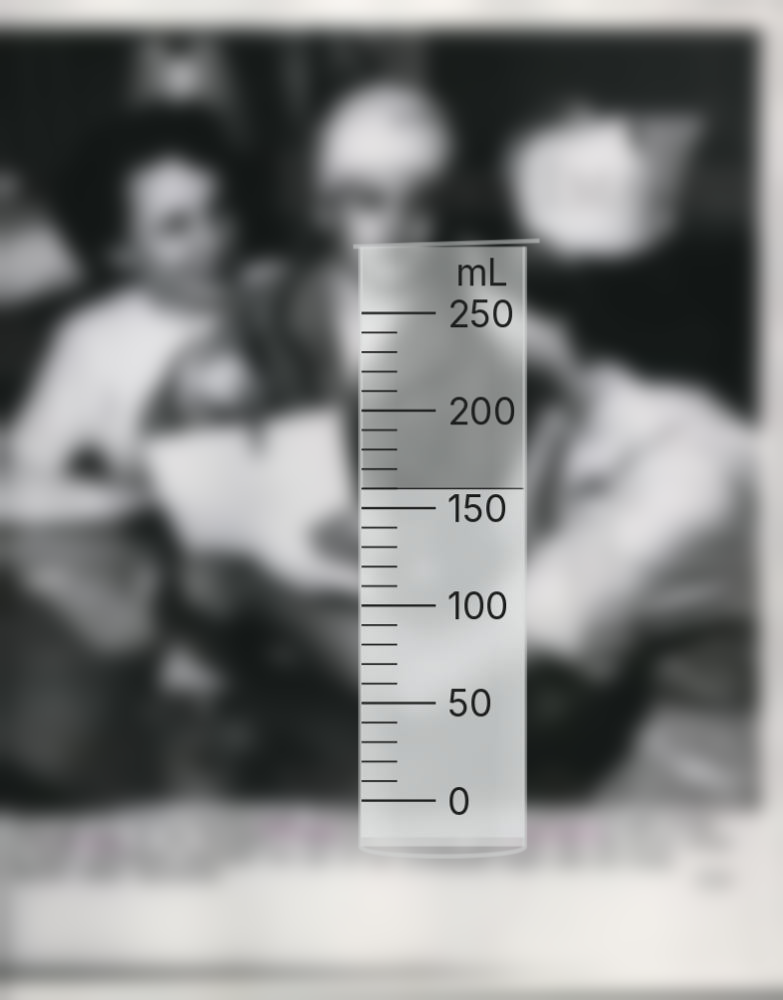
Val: 160 mL
